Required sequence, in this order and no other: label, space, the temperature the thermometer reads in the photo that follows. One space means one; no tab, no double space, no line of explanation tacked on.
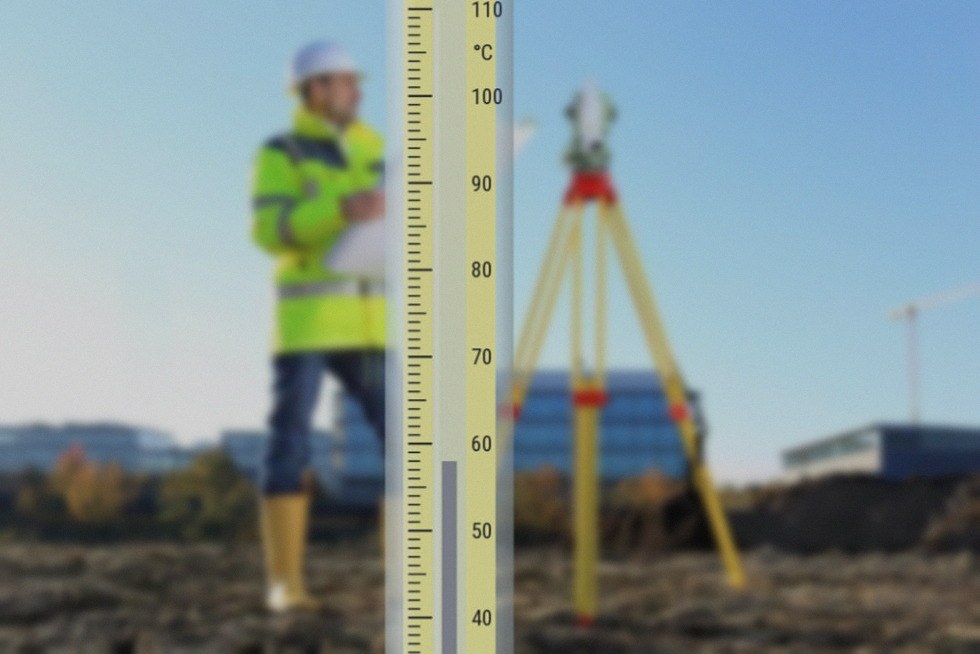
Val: 58 °C
